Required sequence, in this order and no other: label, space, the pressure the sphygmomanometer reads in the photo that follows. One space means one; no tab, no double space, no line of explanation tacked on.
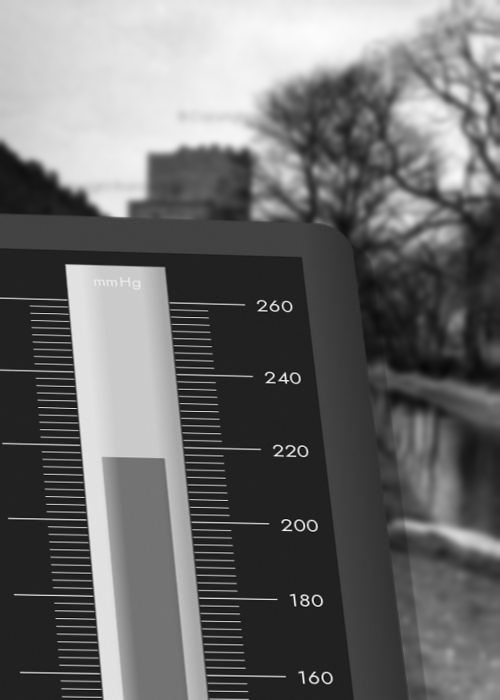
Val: 217 mmHg
